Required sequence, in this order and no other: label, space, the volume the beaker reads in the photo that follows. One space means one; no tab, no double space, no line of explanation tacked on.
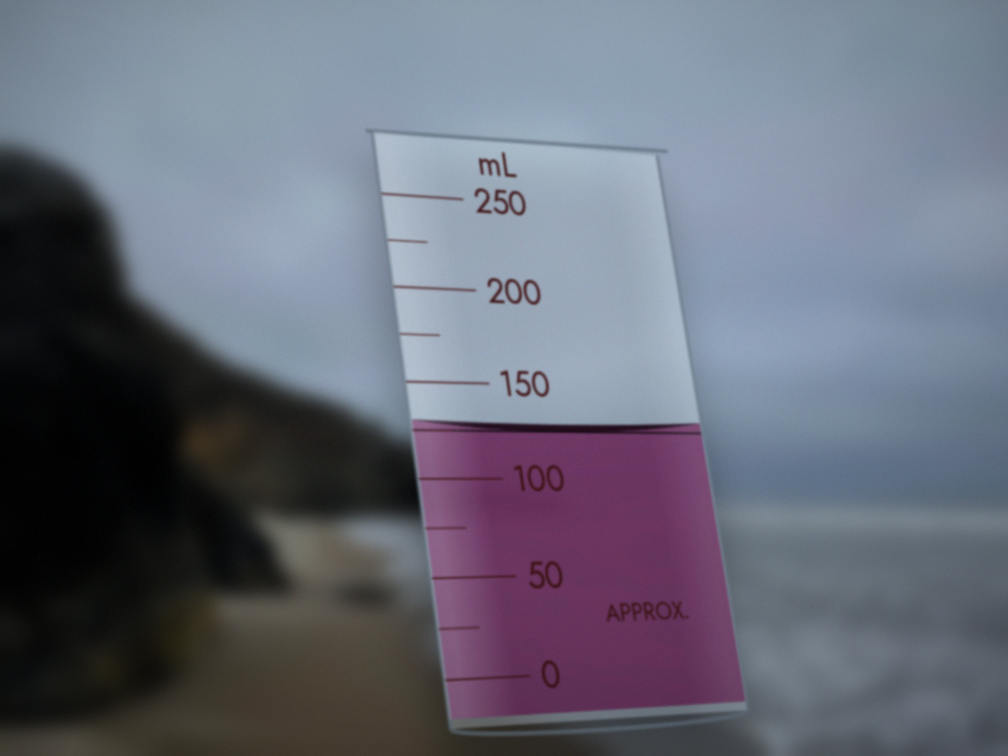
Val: 125 mL
